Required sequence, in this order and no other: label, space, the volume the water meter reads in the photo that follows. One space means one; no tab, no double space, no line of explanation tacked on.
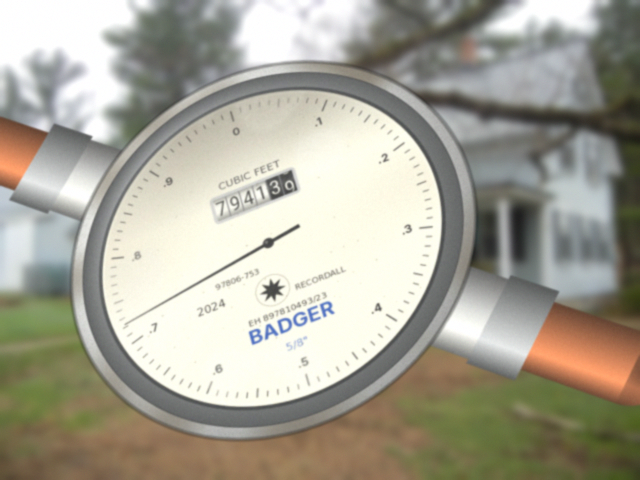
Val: 794138.72 ft³
